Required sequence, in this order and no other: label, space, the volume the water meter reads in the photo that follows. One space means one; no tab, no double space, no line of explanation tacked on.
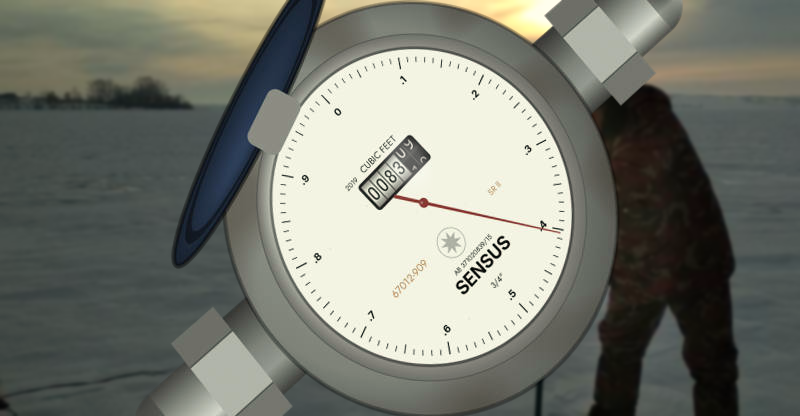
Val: 8309.40 ft³
